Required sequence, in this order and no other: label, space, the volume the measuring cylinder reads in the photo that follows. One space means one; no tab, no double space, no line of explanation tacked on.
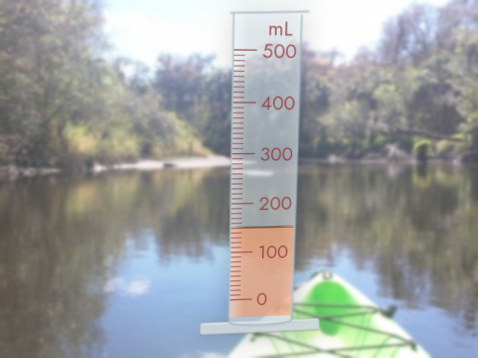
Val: 150 mL
